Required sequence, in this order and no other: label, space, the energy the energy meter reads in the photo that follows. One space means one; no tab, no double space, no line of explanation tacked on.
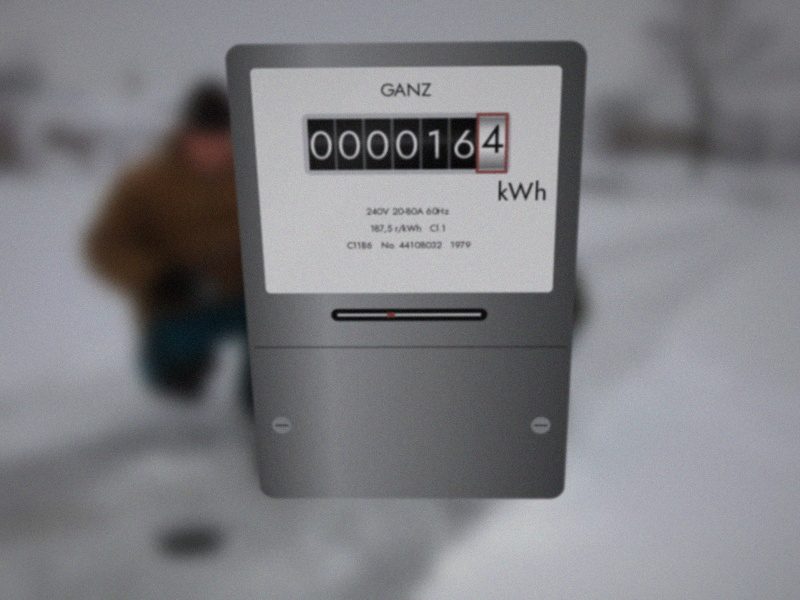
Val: 16.4 kWh
